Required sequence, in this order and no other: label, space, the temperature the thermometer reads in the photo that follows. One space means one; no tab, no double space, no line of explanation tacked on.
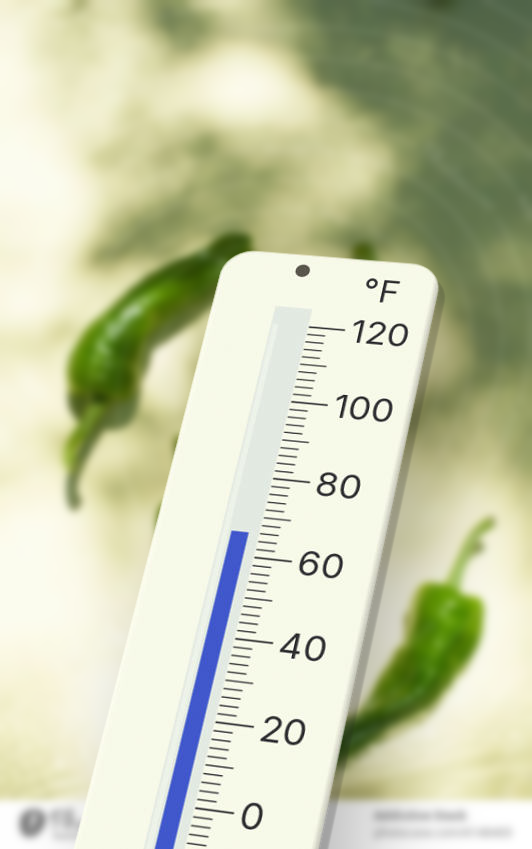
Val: 66 °F
